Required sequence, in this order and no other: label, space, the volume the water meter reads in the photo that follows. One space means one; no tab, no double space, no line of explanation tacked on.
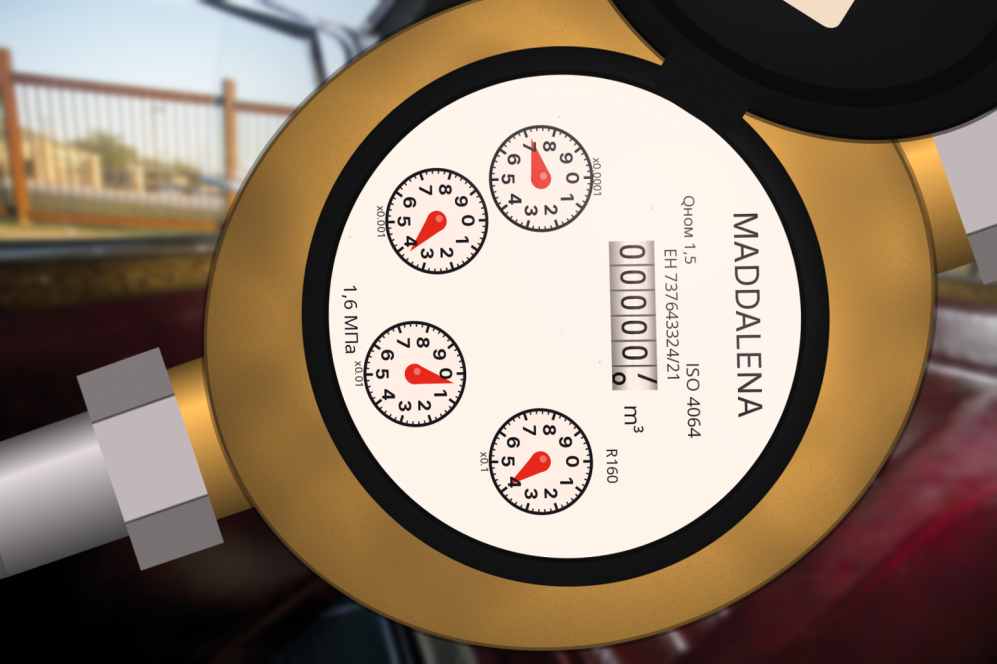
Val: 7.4037 m³
